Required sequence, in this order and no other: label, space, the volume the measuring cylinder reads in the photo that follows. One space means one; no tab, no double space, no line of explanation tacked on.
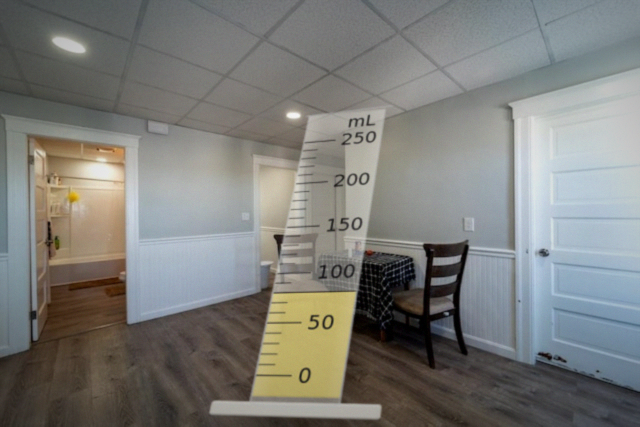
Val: 80 mL
